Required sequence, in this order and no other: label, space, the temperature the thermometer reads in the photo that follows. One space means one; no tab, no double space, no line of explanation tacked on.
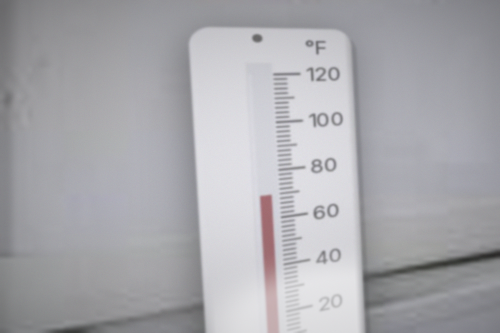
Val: 70 °F
